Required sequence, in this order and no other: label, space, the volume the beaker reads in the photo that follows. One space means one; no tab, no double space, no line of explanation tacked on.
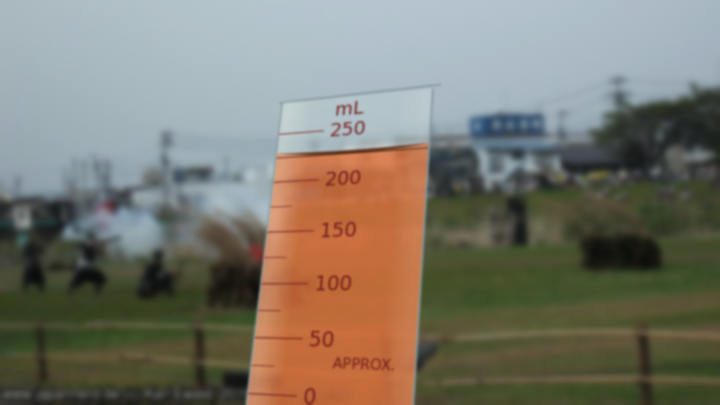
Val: 225 mL
